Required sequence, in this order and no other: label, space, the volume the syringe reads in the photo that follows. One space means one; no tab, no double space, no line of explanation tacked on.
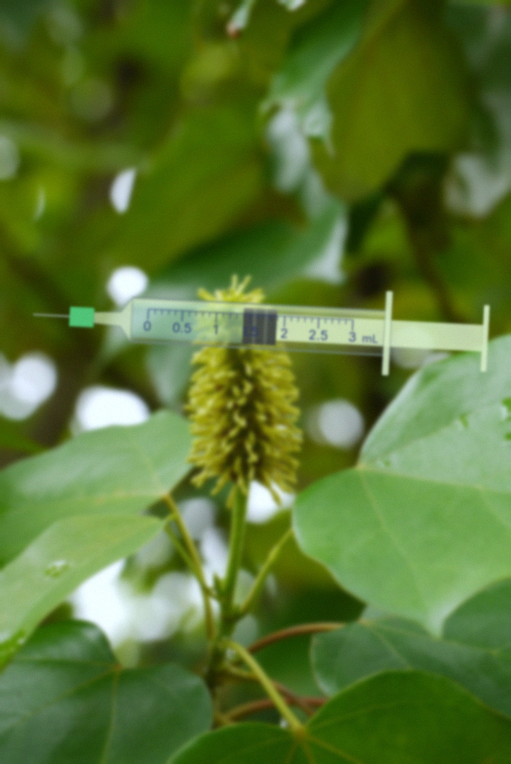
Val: 1.4 mL
